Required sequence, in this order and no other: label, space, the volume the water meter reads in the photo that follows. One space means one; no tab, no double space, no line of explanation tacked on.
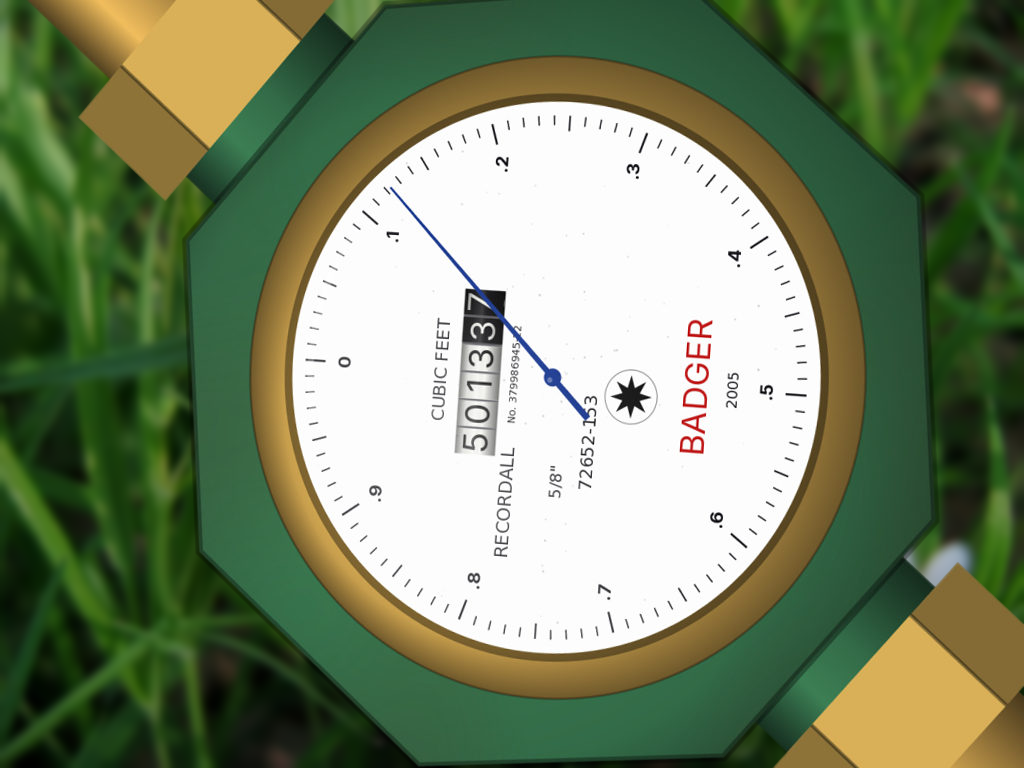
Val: 501337.12 ft³
